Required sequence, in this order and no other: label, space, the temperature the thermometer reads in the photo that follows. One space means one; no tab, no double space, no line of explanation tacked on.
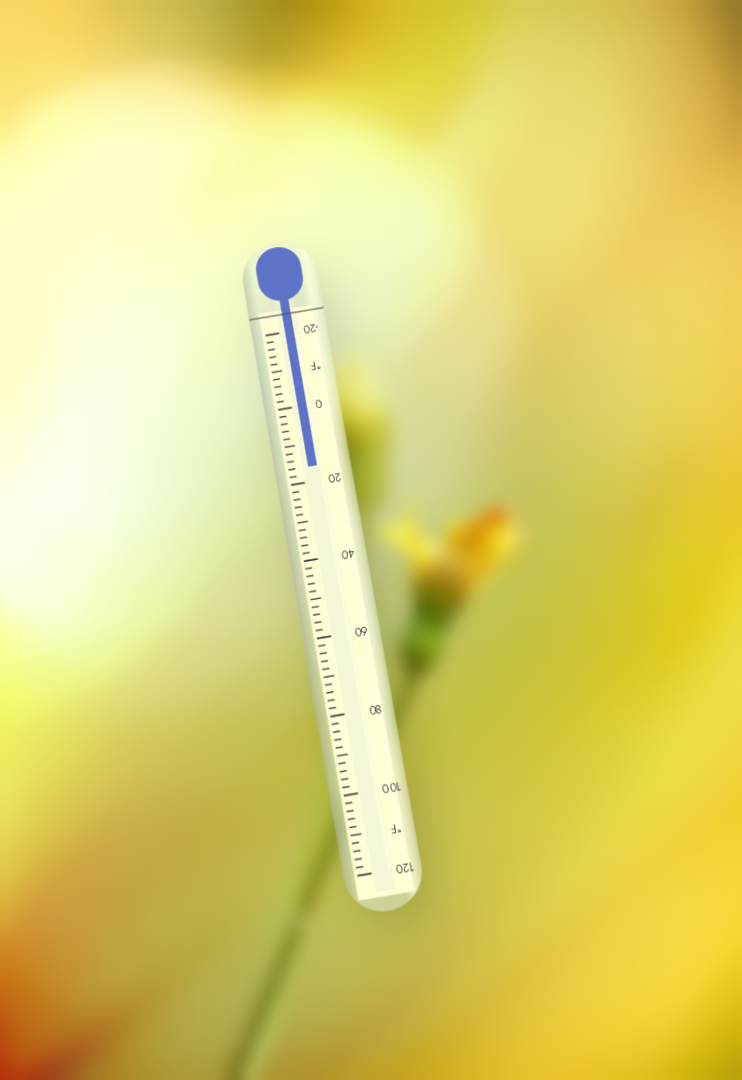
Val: 16 °F
